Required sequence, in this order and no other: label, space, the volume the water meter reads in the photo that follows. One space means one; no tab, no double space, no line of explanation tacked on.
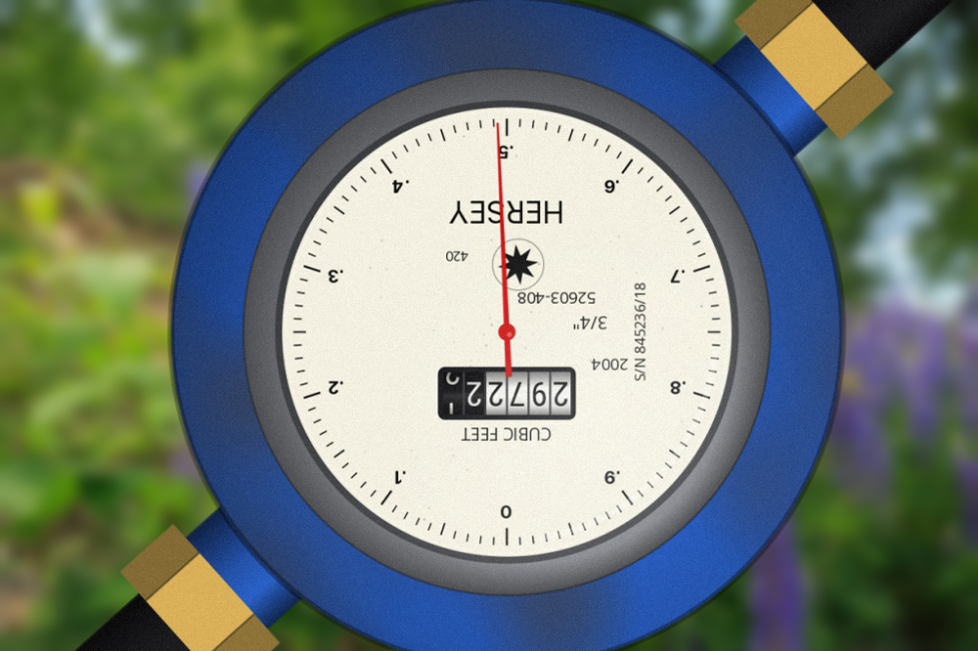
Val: 297221.49 ft³
